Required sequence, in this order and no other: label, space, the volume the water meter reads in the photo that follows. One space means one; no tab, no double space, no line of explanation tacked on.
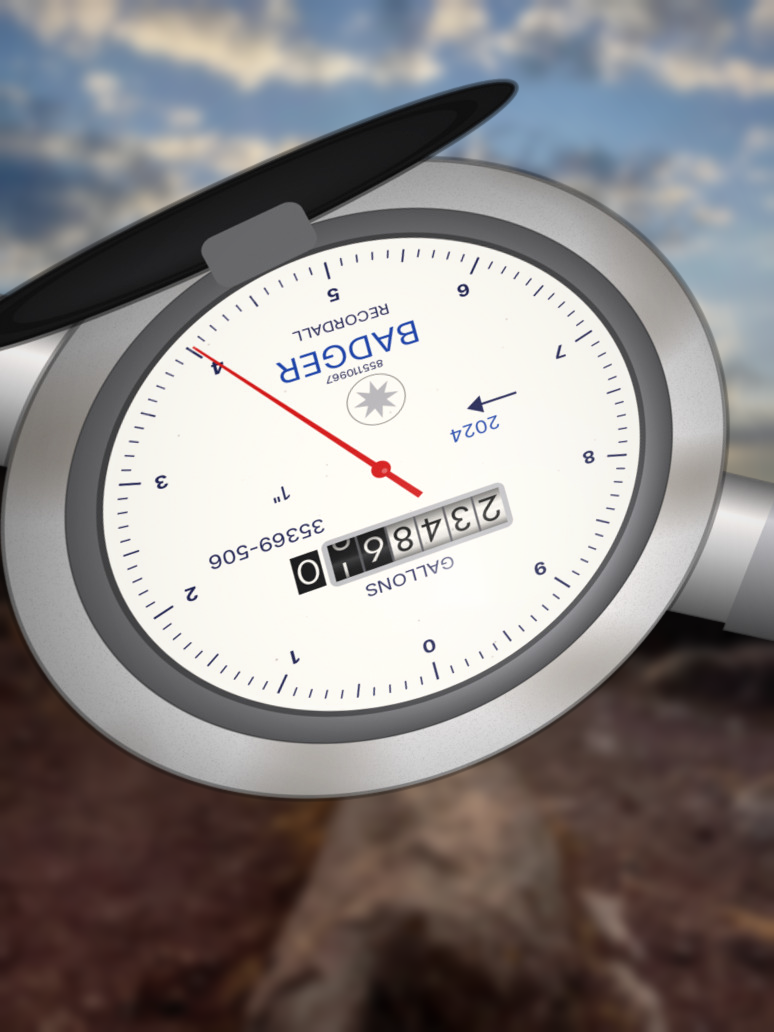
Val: 2348614.0 gal
